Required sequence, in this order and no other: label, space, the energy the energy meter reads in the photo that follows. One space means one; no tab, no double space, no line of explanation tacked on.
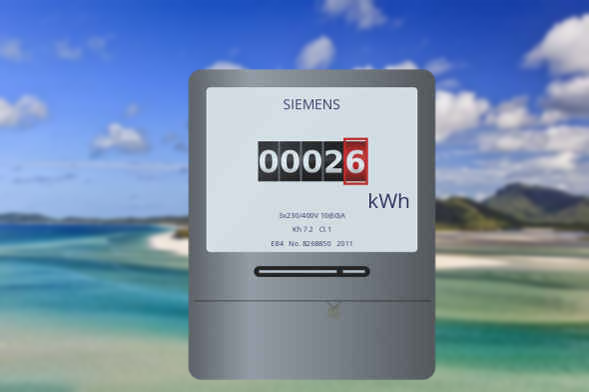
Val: 2.6 kWh
